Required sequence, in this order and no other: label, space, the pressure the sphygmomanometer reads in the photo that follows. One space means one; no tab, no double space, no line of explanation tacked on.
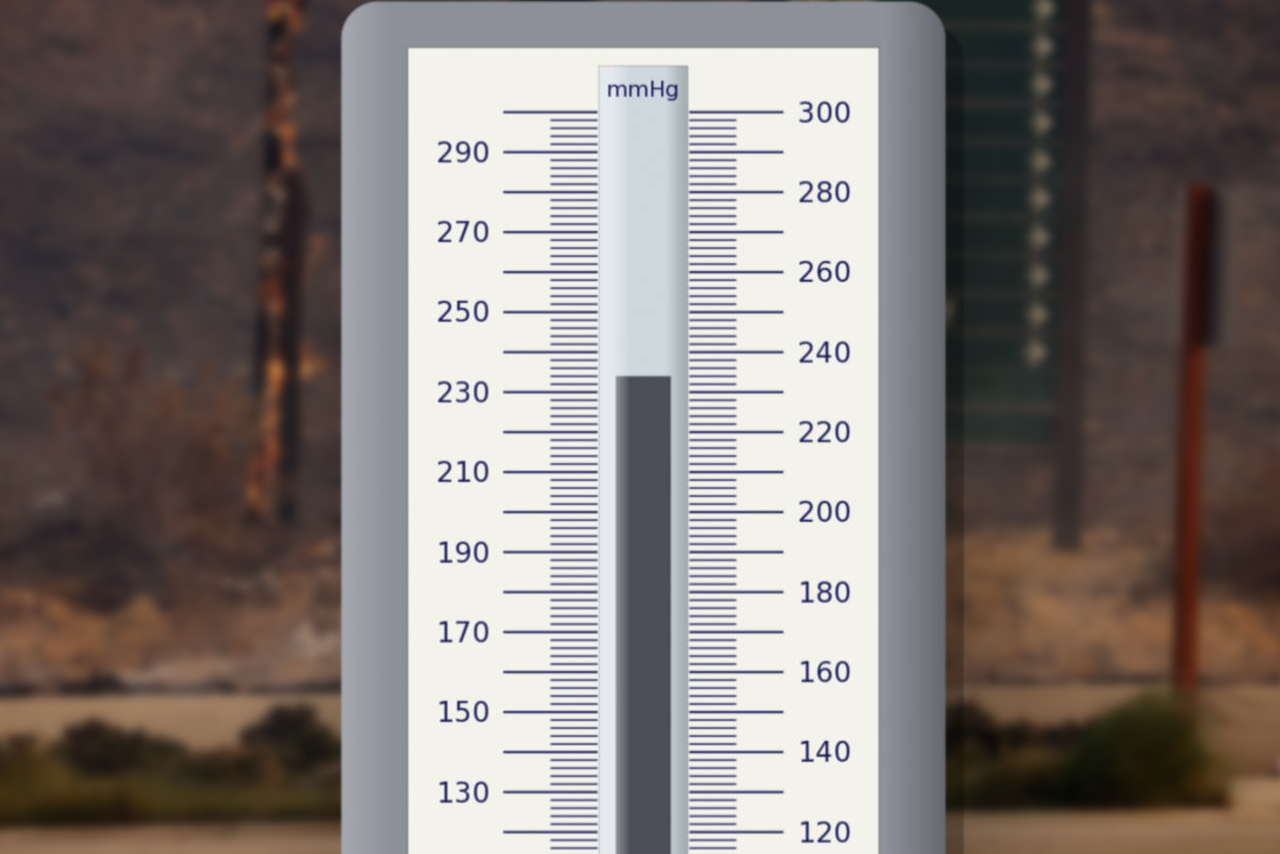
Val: 234 mmHg
